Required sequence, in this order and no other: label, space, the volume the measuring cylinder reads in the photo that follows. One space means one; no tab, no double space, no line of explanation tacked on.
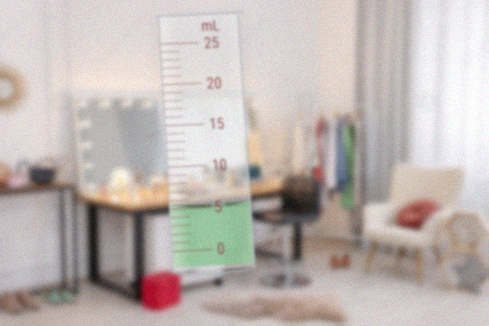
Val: 5 mL
